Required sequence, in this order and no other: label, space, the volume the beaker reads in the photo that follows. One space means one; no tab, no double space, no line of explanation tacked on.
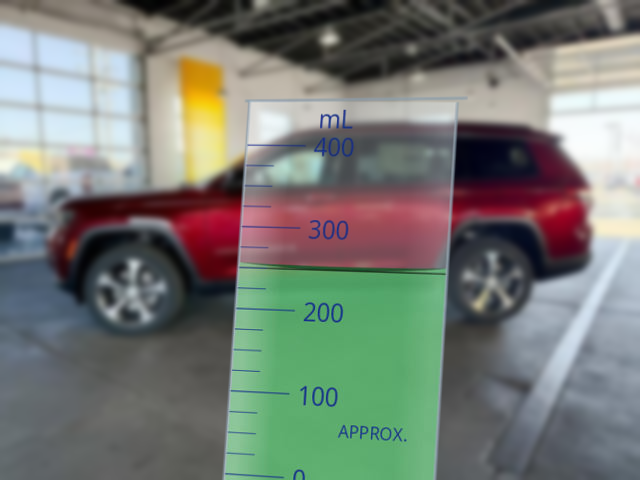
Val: 250 mL
